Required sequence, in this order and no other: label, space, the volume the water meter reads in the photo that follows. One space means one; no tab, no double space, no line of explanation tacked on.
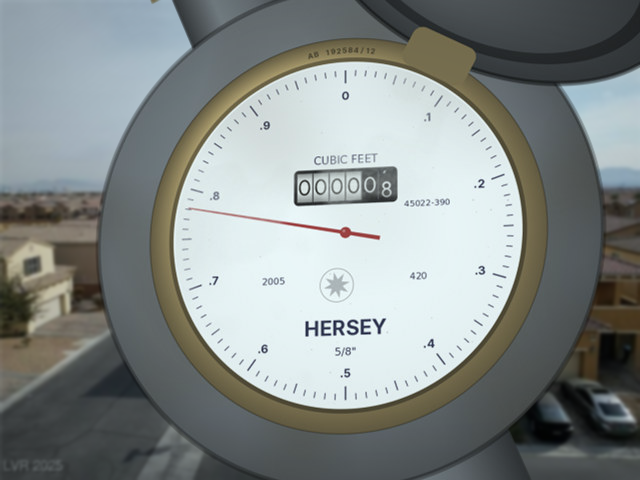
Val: 7.78 ft³
